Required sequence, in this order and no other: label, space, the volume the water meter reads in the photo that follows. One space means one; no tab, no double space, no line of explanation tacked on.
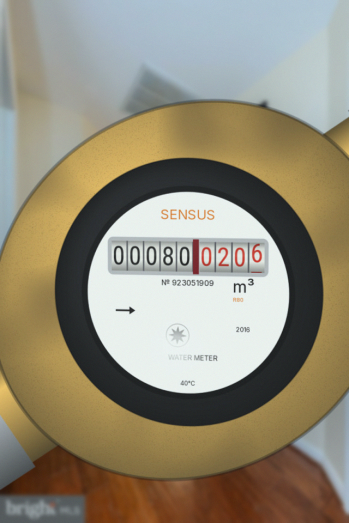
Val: 80.0206 m³
